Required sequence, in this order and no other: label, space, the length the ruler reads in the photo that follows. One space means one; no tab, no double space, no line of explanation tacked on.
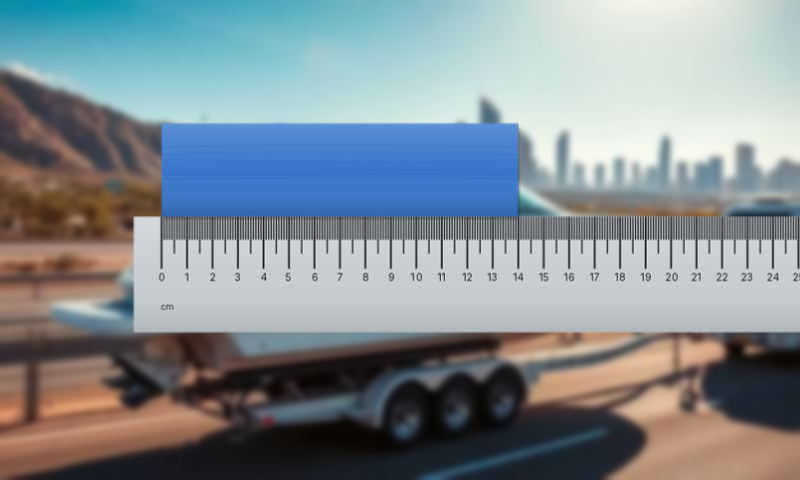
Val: 14 cm
